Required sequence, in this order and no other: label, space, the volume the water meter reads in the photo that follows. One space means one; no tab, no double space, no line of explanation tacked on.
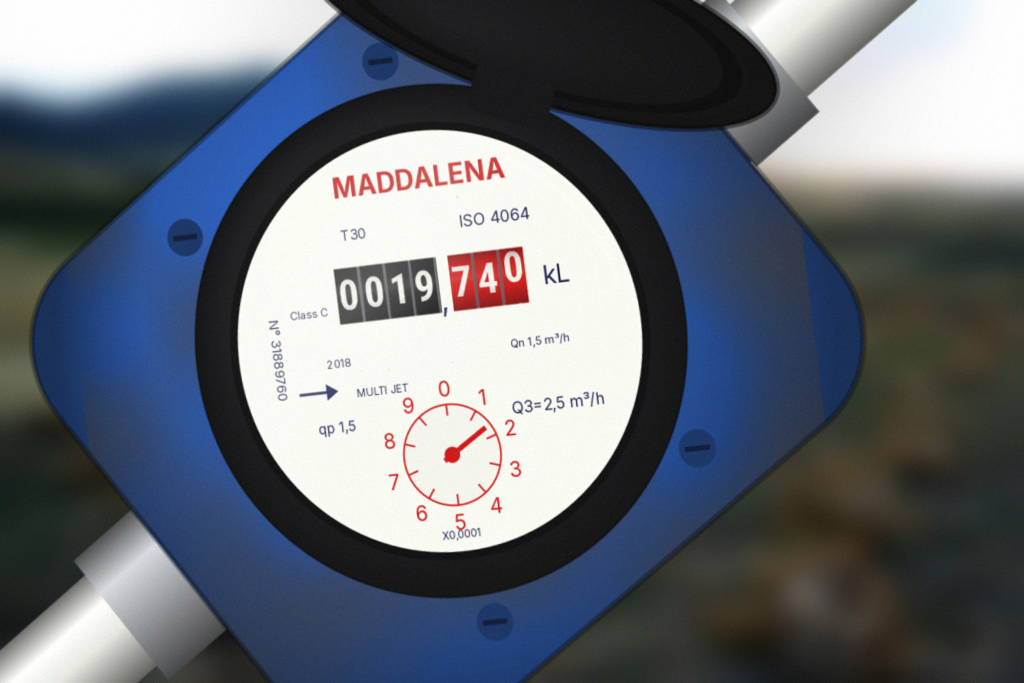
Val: 19.7401 kL
